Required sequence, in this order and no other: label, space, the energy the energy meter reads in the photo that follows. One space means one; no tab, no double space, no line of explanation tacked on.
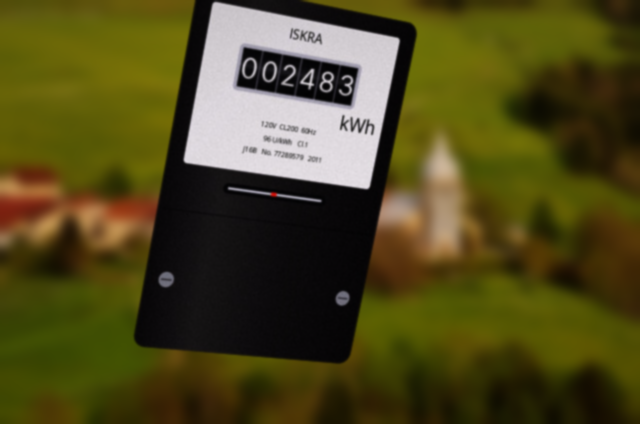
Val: 2483 kWh
